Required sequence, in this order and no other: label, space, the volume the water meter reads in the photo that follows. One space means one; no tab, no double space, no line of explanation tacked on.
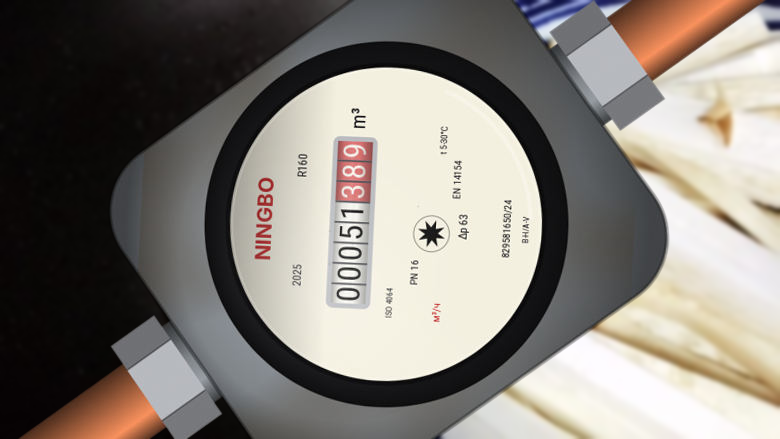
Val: 51.389 m³
